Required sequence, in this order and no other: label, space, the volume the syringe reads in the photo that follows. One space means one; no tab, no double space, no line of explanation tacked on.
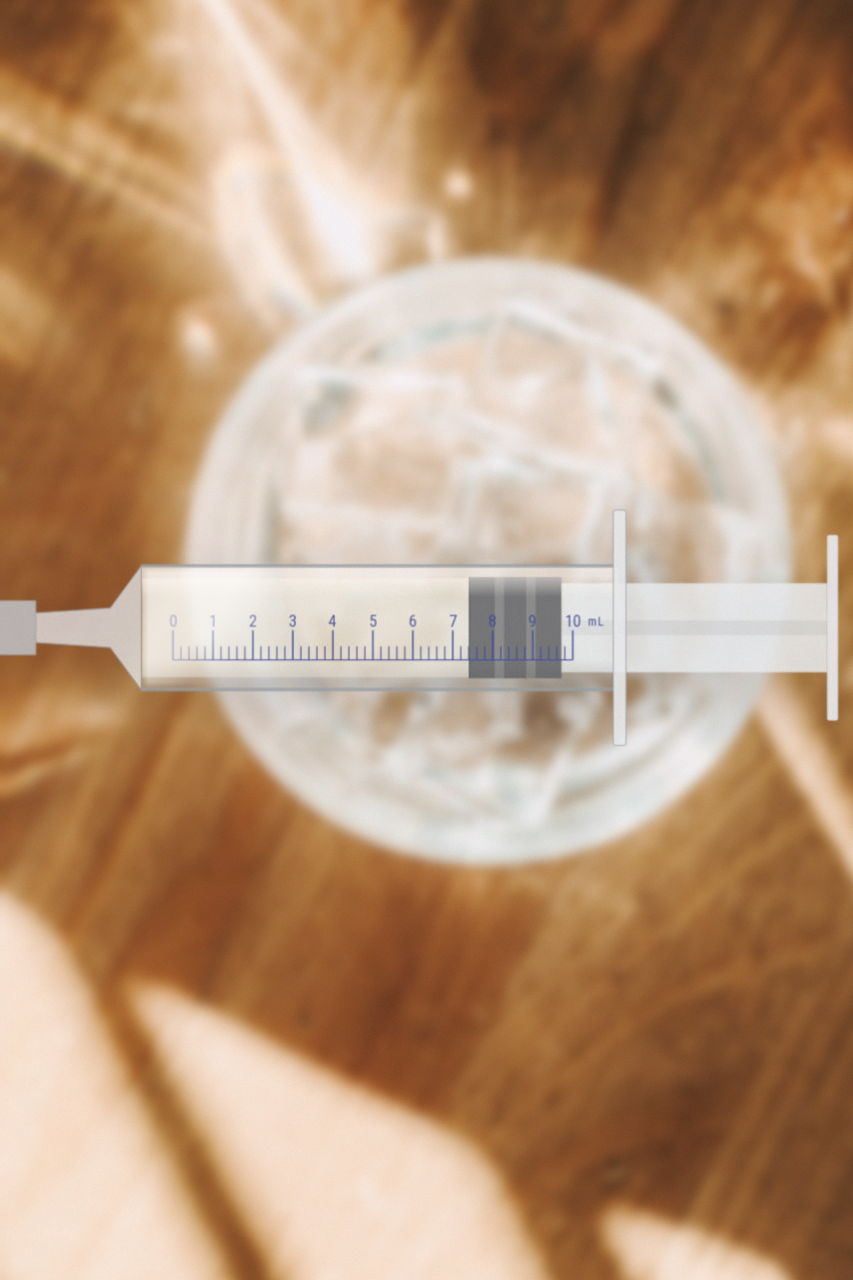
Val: 7.4 mL
